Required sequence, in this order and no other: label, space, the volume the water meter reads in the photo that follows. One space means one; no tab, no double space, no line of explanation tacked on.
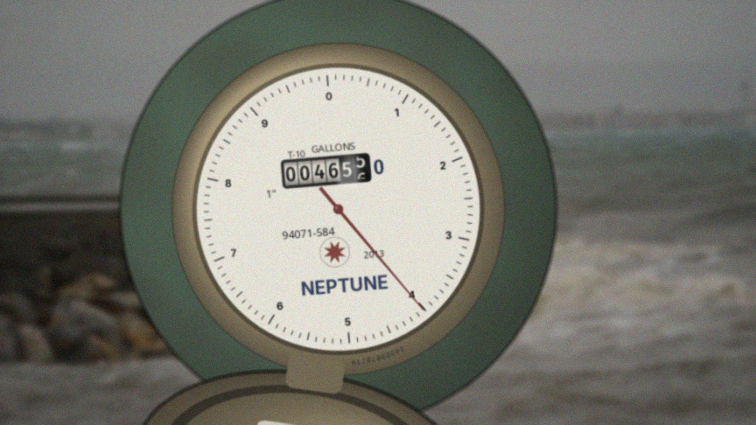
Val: 46554.0 gal
